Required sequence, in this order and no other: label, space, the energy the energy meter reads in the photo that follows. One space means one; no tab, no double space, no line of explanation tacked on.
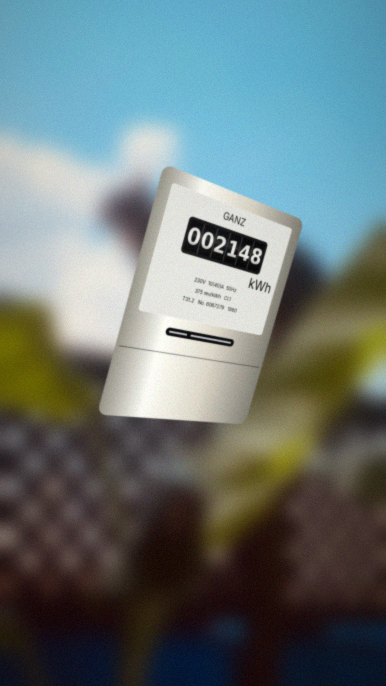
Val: 2148 kWh
